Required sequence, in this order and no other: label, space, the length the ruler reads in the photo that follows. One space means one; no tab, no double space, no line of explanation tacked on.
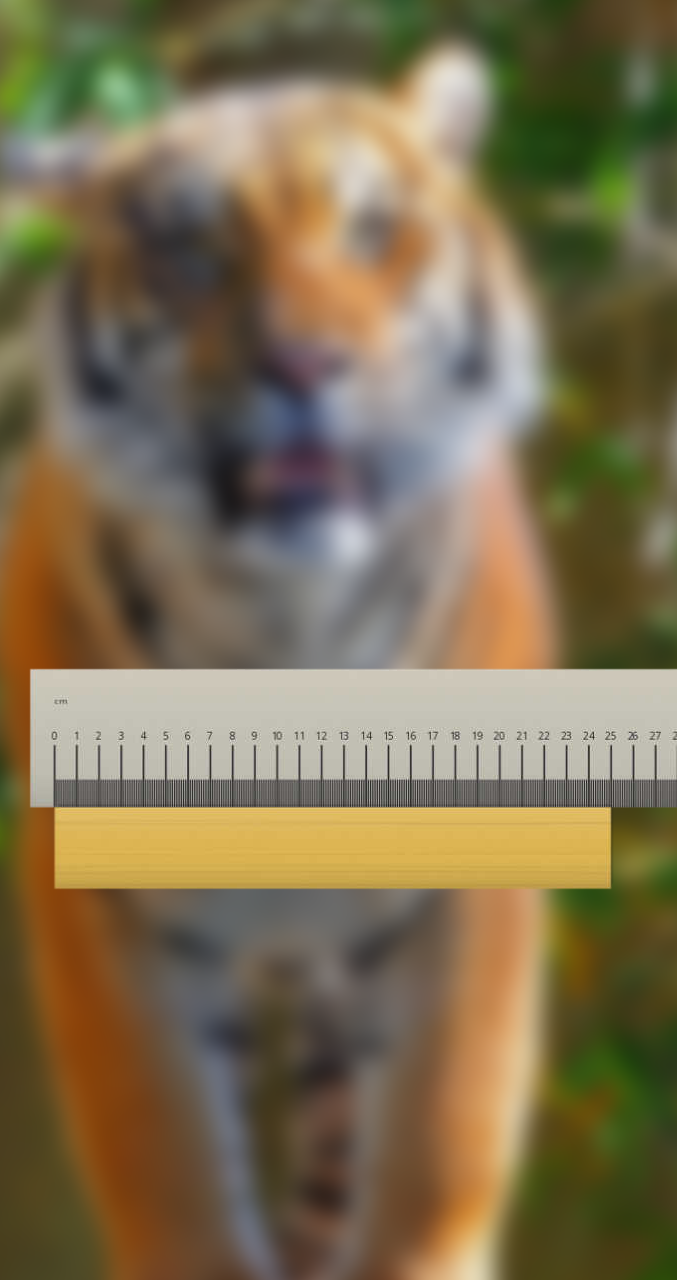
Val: 25 cm
